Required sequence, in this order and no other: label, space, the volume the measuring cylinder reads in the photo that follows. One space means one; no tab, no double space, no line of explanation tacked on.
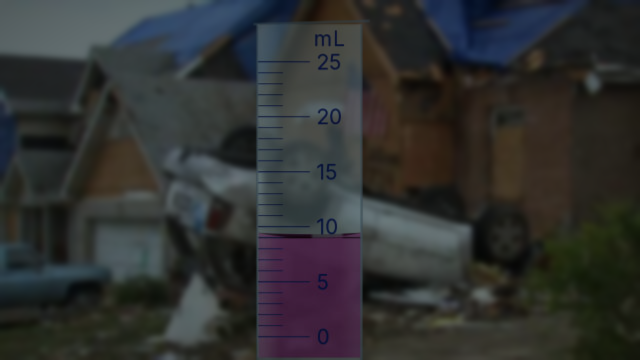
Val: 9 mL
